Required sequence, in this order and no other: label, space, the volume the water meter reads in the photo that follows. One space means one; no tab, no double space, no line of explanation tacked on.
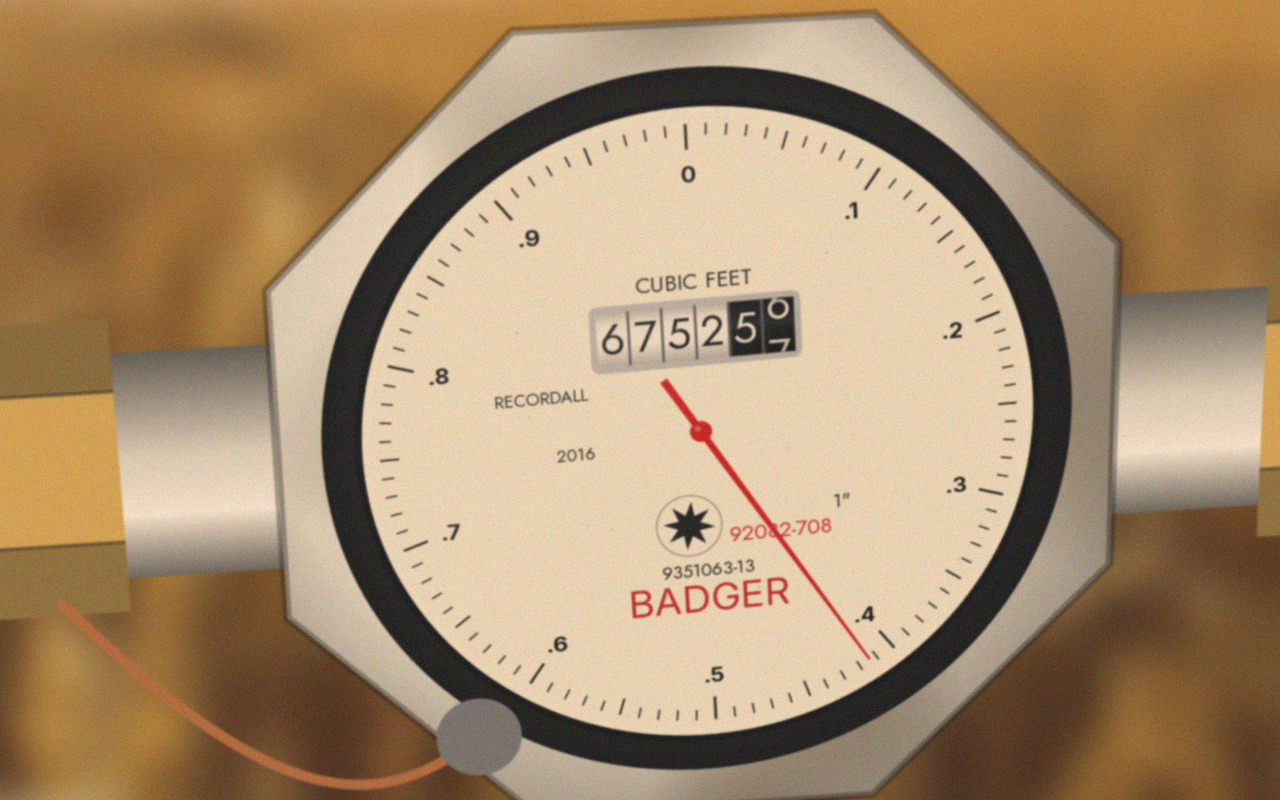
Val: 675256.41 ft³
